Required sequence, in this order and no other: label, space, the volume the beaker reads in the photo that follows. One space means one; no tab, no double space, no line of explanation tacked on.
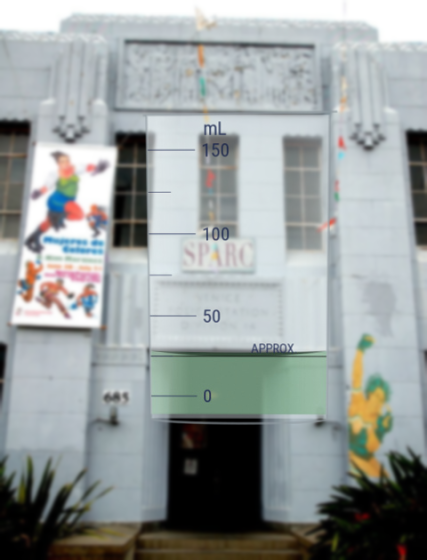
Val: 25 mL
